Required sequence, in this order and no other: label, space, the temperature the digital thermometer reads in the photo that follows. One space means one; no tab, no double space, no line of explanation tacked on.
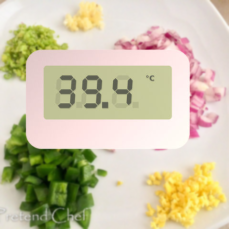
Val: 39.4 °C
